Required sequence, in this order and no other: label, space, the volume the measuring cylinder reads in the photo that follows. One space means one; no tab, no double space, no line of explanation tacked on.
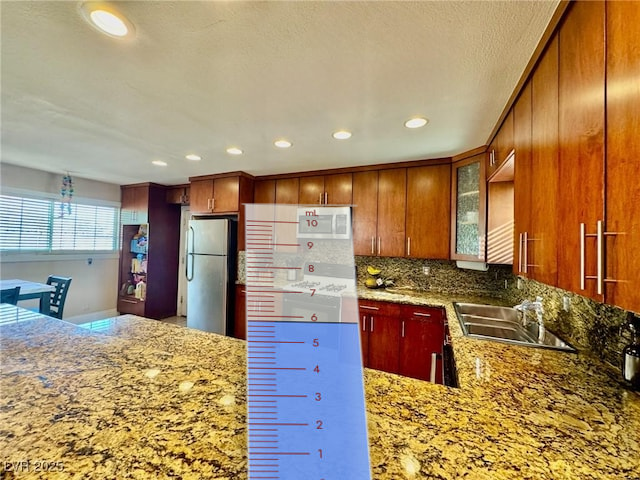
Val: 5.8 mL
